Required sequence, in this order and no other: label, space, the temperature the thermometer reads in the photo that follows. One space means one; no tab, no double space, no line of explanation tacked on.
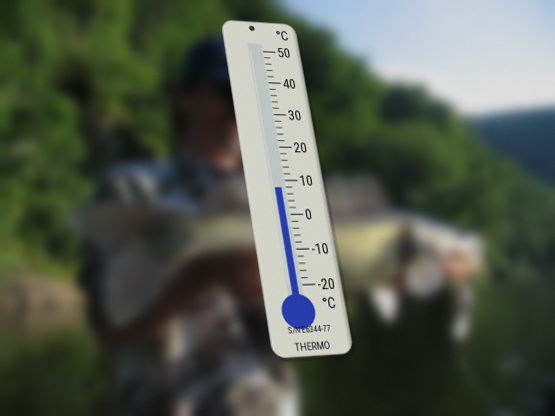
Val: 8 °C
